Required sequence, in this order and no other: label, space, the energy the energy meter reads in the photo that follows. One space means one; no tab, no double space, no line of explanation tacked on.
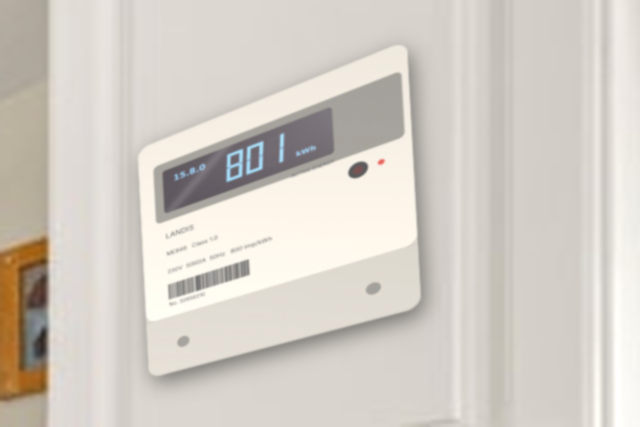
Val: 801 kWh
